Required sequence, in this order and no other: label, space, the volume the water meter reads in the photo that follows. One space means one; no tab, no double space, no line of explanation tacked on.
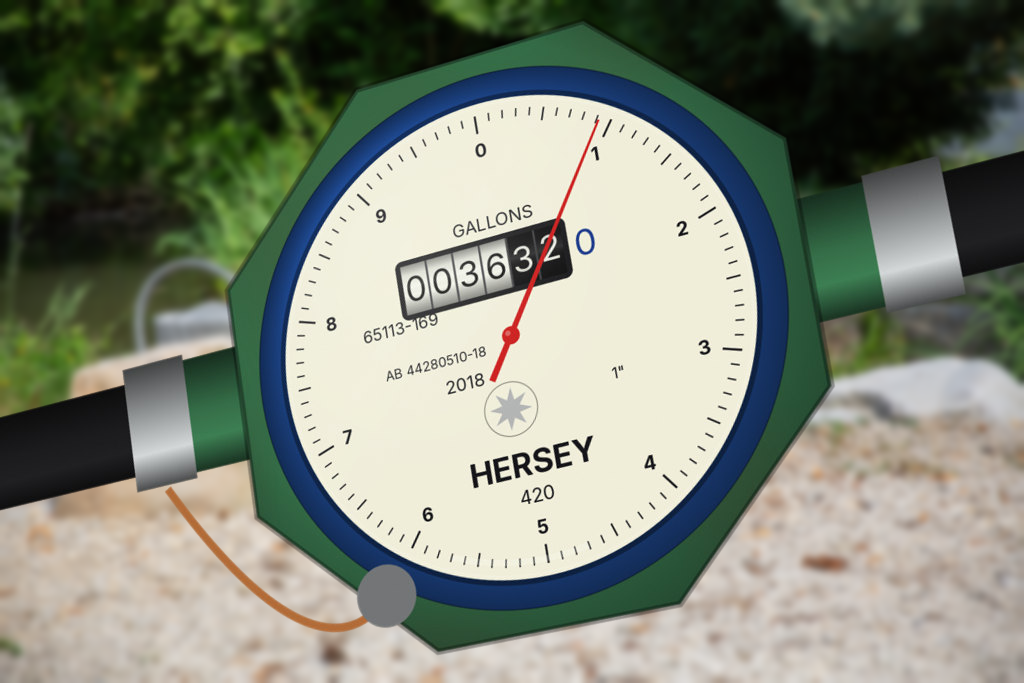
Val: 36320.9 gal
